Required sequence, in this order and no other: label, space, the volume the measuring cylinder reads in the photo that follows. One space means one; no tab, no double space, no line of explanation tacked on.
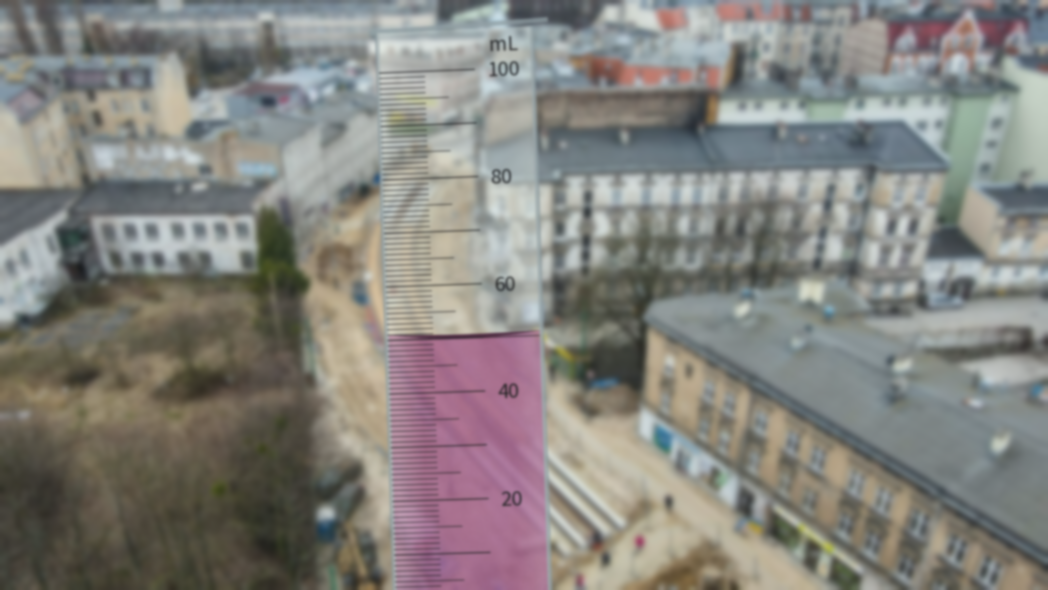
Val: 50 mL
